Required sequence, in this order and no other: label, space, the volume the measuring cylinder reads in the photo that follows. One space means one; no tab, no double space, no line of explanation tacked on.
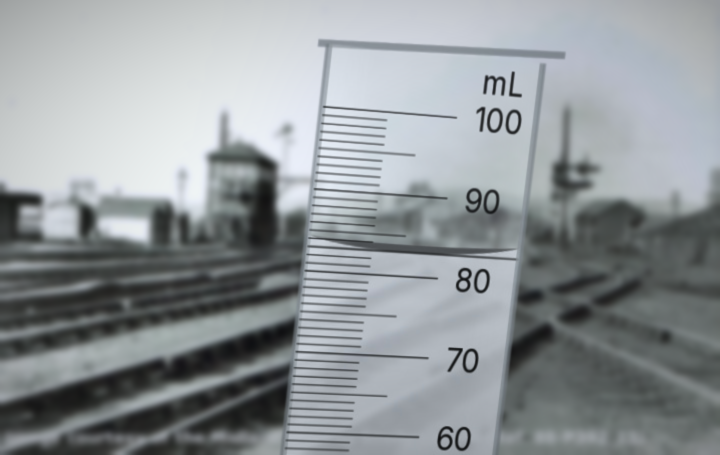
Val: 83 mL
